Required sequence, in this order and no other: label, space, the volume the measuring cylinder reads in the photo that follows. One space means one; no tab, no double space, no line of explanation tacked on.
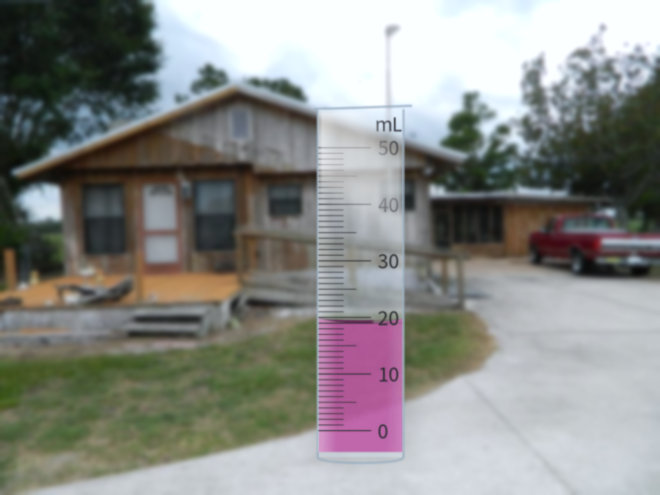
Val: 19 mL
